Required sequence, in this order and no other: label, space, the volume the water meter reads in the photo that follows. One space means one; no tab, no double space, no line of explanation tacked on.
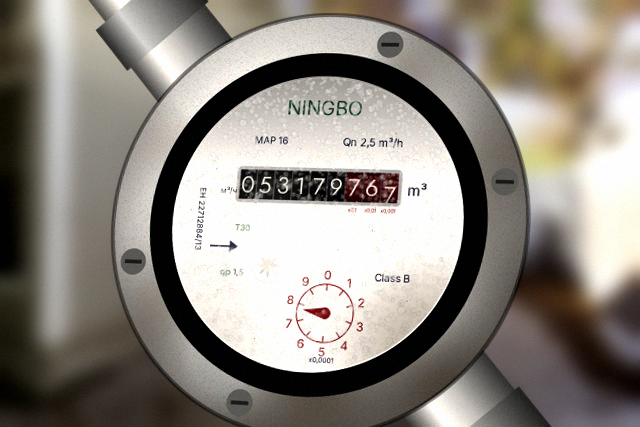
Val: 53179.7667 m³
